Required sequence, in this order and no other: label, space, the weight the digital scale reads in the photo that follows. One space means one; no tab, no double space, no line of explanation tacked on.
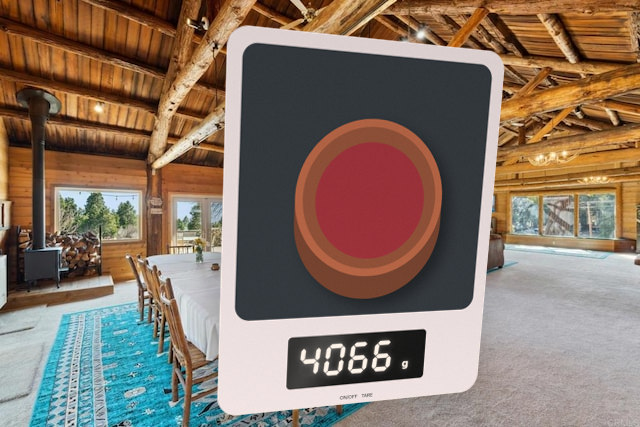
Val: 4066 g
